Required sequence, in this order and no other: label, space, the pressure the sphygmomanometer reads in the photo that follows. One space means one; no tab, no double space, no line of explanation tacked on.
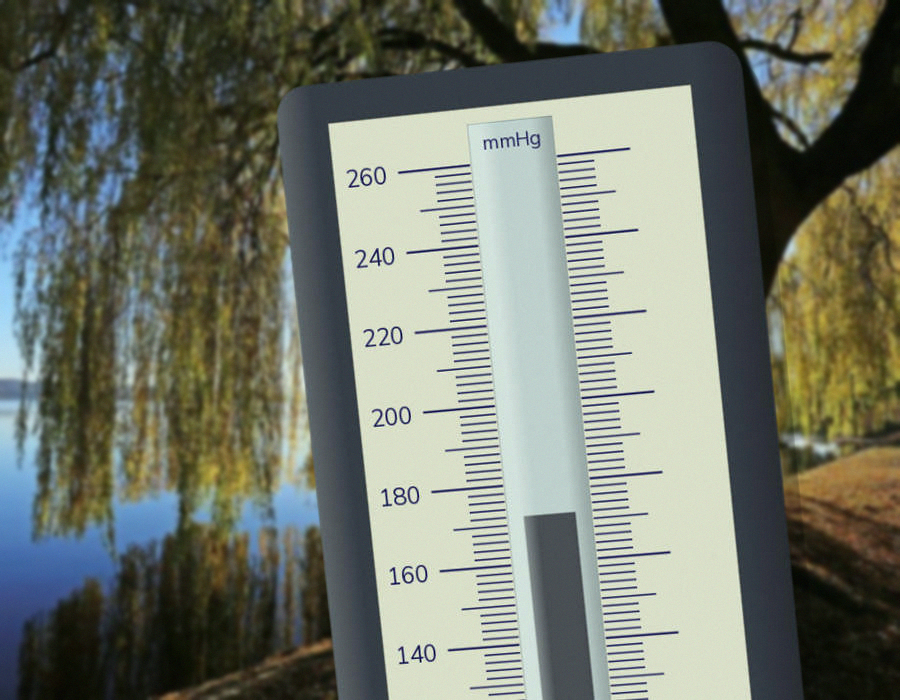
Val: 172 mmHg
